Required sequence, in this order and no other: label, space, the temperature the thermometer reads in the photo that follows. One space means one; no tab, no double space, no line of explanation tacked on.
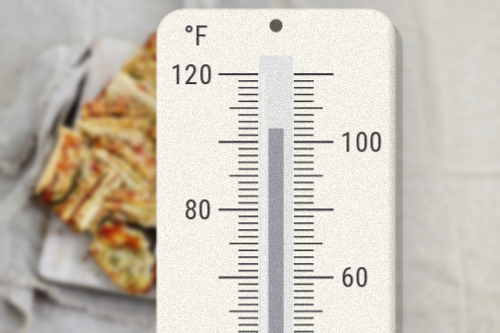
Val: 104 °F
